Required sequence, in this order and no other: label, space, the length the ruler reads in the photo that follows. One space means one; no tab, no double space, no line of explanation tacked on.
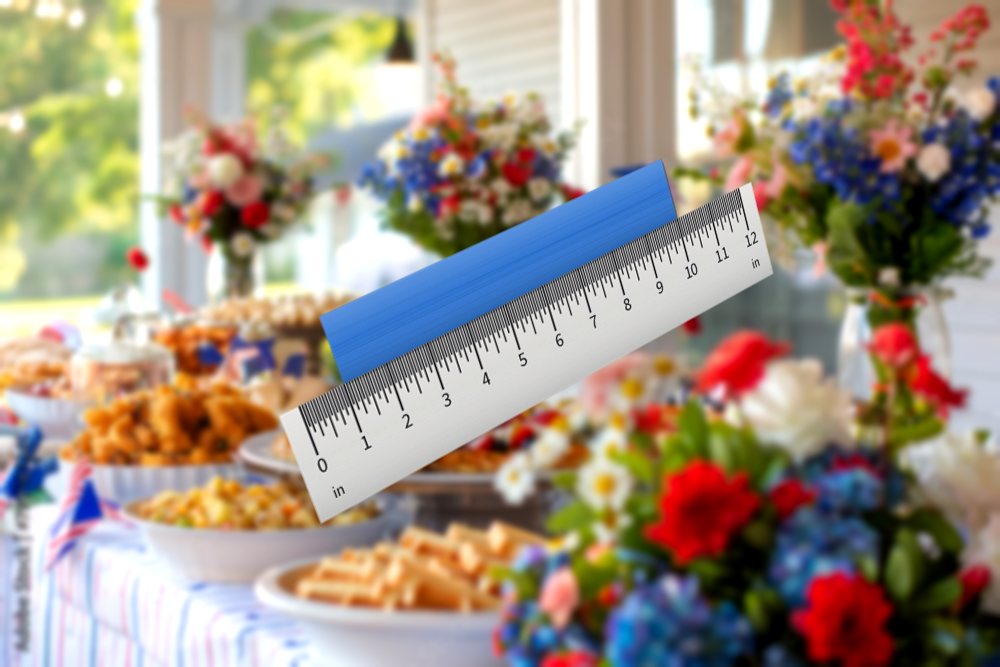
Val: 9 in
